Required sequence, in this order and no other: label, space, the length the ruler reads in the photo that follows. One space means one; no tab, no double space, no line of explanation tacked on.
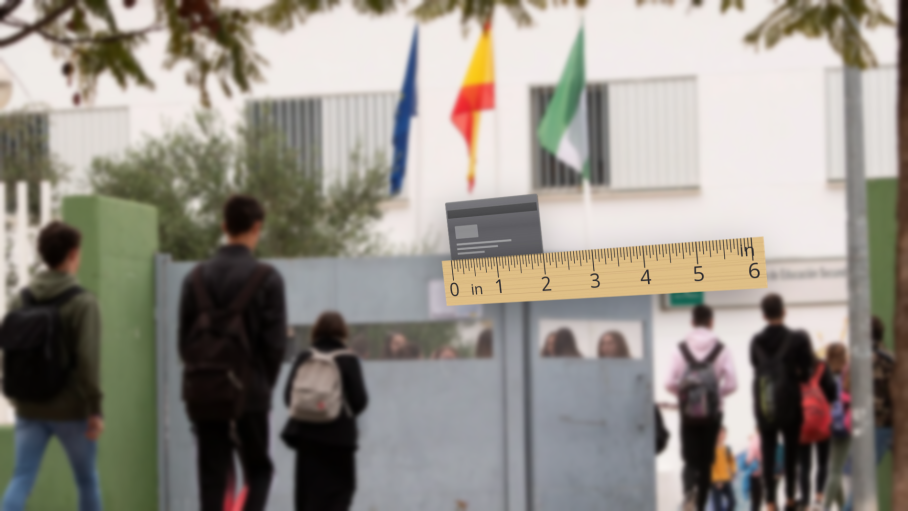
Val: 2 in
